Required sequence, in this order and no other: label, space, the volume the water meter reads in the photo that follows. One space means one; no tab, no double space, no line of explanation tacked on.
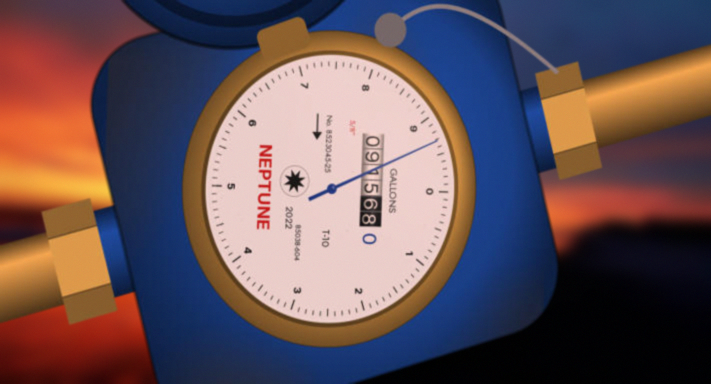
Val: 915679.3 gal
